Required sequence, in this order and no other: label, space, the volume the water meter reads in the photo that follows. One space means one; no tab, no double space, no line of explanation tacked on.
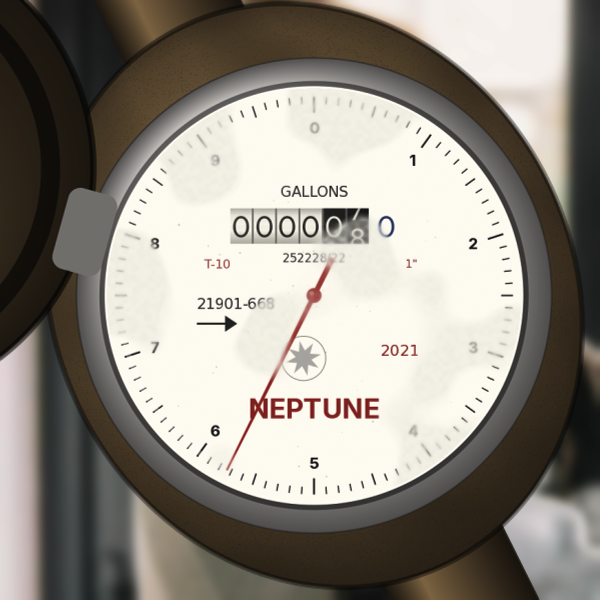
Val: 75.7 gal
